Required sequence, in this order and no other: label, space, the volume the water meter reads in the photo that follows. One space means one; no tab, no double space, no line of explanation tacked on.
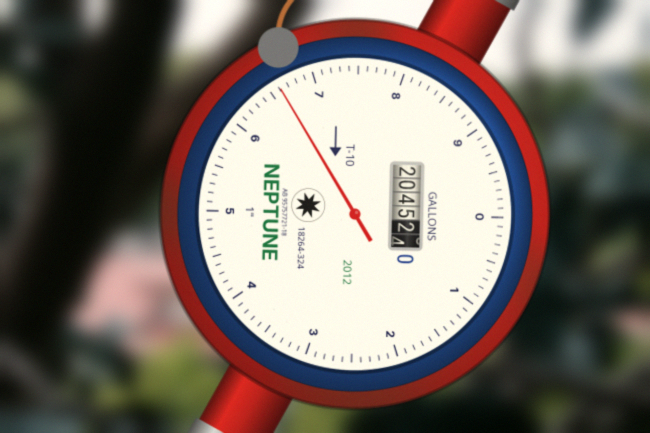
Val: 2045236.6 gal
